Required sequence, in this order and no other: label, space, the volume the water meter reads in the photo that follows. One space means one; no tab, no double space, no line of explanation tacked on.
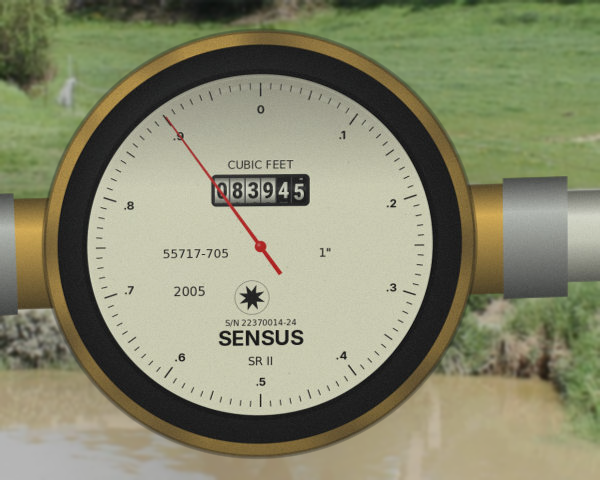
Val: 83944.90 ft³
